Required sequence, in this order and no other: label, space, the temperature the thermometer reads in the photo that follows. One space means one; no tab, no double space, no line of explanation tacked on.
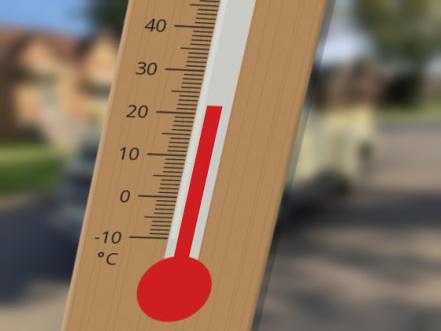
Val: 22 °C
